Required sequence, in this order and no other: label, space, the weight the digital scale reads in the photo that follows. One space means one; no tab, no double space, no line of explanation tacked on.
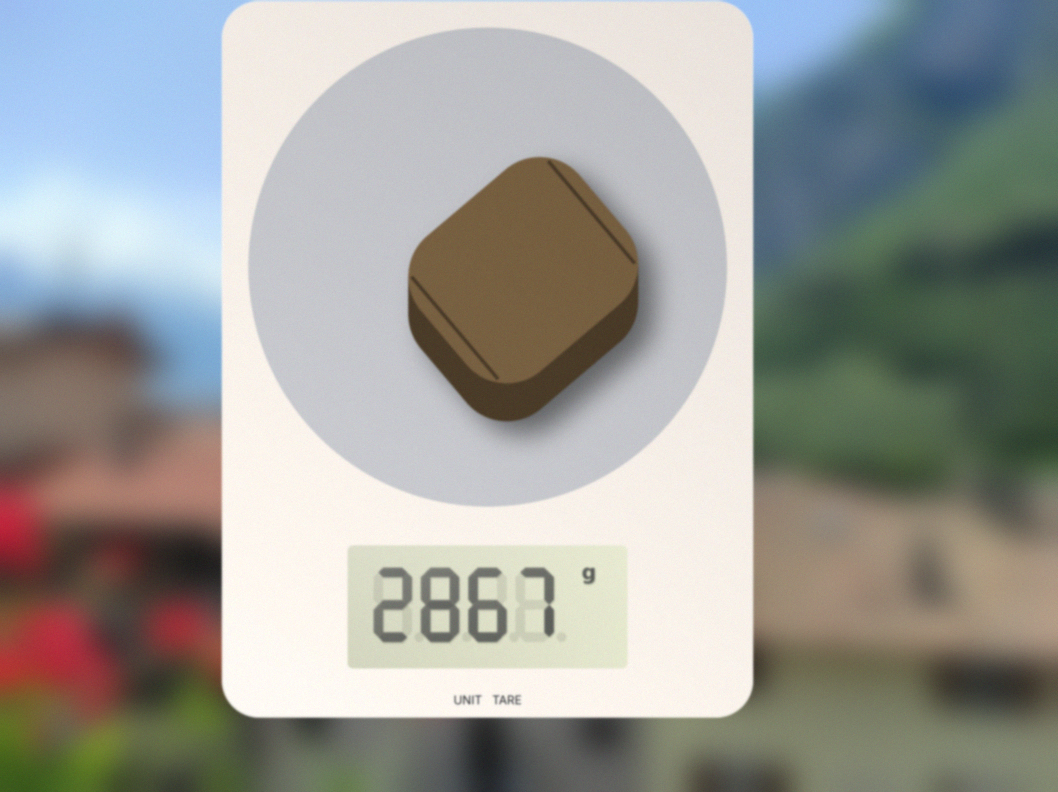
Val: 2867 g
